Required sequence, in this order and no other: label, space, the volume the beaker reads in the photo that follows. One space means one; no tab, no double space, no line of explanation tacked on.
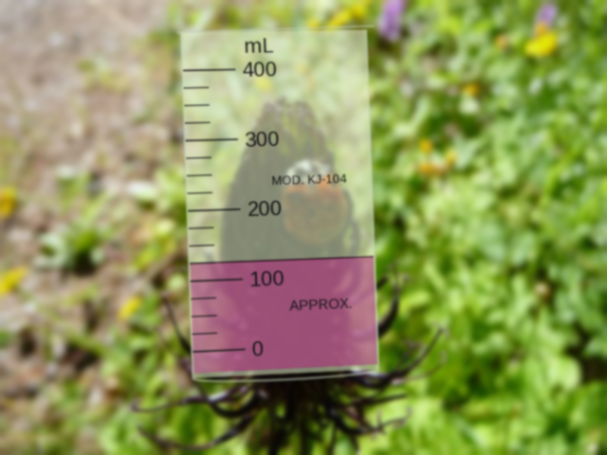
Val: 125 mL
